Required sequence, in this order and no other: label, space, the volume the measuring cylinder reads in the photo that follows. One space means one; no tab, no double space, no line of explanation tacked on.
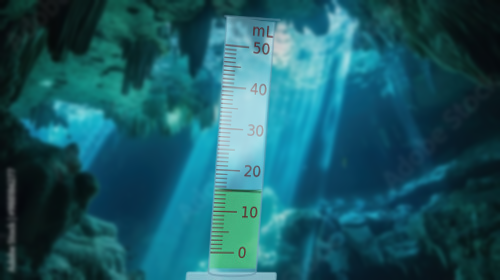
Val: 15 mL
